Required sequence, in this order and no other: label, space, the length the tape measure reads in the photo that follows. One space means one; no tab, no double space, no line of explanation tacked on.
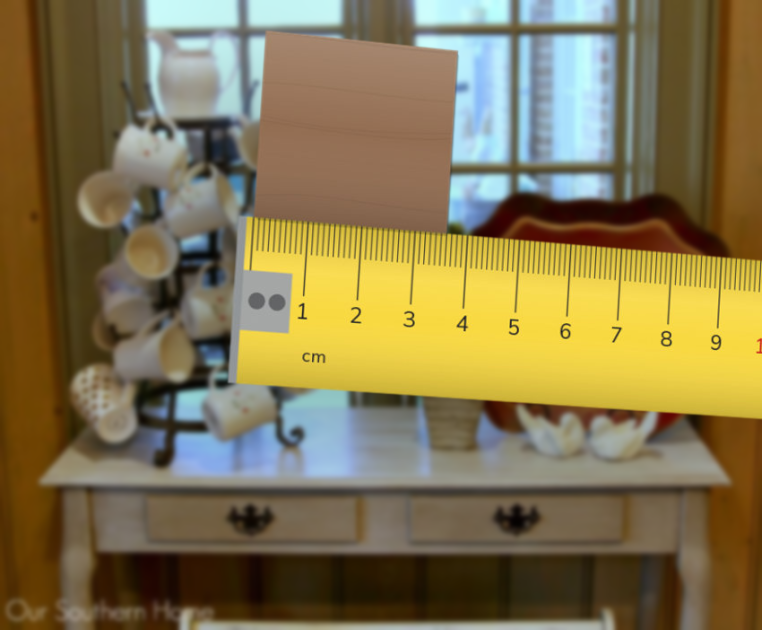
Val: 3.6 cm
